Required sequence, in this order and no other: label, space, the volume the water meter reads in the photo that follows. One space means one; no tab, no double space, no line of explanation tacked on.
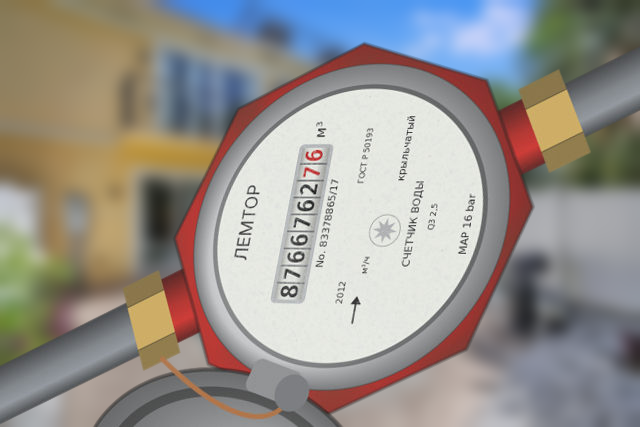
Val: 8766762.76 m³
